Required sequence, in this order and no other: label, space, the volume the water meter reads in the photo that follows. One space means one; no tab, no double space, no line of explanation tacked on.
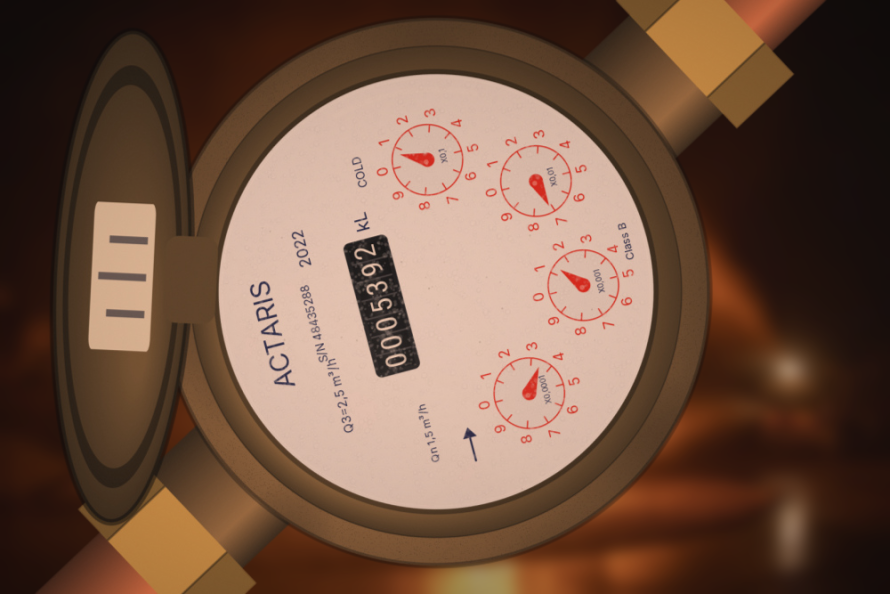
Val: 5392.0713 kL
